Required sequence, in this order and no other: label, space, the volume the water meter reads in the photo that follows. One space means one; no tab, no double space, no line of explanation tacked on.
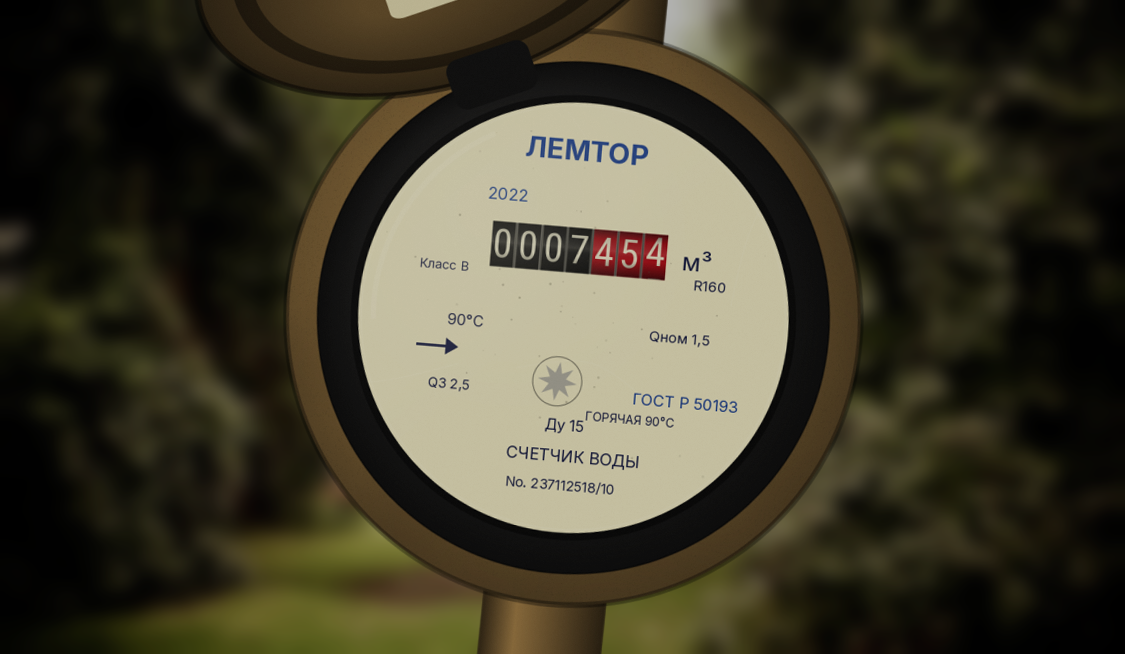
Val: 7.454 m³
